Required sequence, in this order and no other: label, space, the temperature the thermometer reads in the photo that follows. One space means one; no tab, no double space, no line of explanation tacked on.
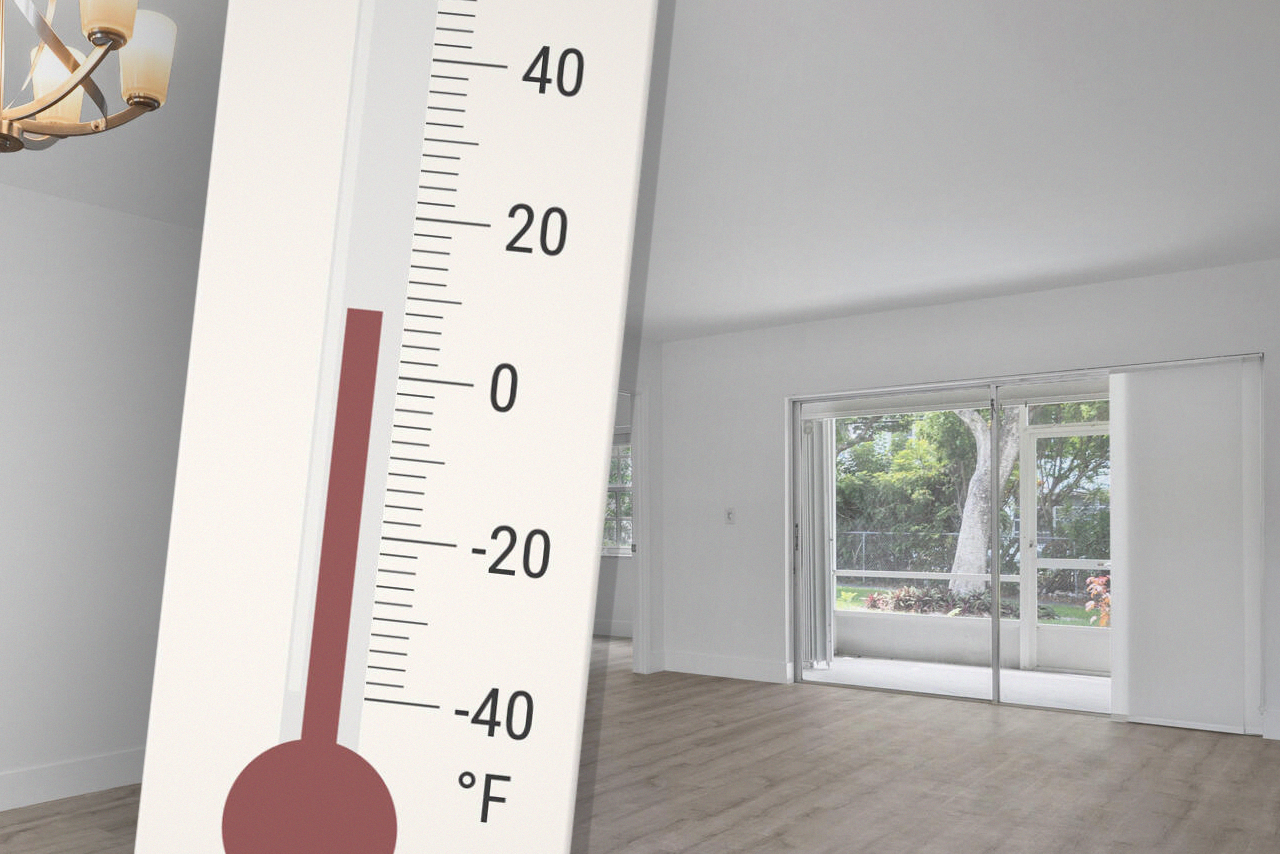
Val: 8 °F
